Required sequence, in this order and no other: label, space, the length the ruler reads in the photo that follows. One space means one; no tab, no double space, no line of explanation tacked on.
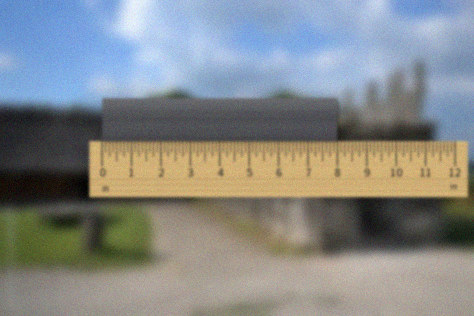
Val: 8 in
